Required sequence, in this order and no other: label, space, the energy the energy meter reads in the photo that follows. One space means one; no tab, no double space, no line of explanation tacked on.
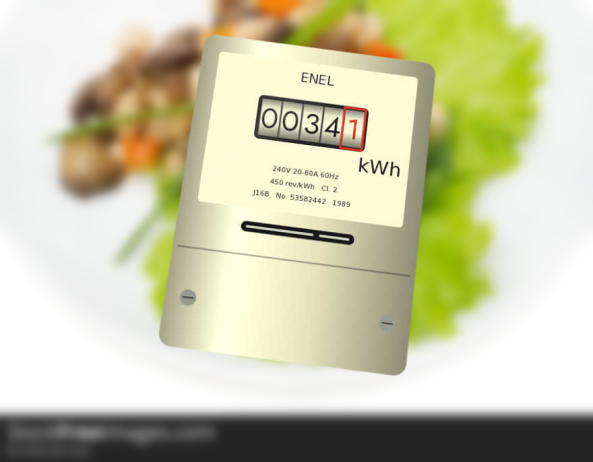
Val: 34.1 kWh
